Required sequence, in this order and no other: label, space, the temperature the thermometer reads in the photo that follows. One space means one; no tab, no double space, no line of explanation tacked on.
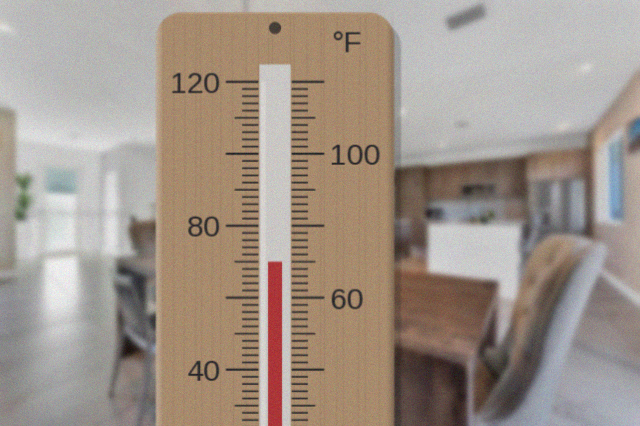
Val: 70 °F
